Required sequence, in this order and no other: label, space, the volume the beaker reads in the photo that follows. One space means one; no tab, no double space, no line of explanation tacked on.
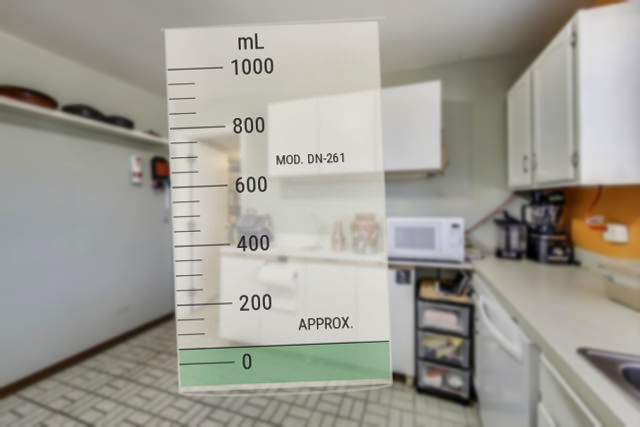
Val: 50 mL
